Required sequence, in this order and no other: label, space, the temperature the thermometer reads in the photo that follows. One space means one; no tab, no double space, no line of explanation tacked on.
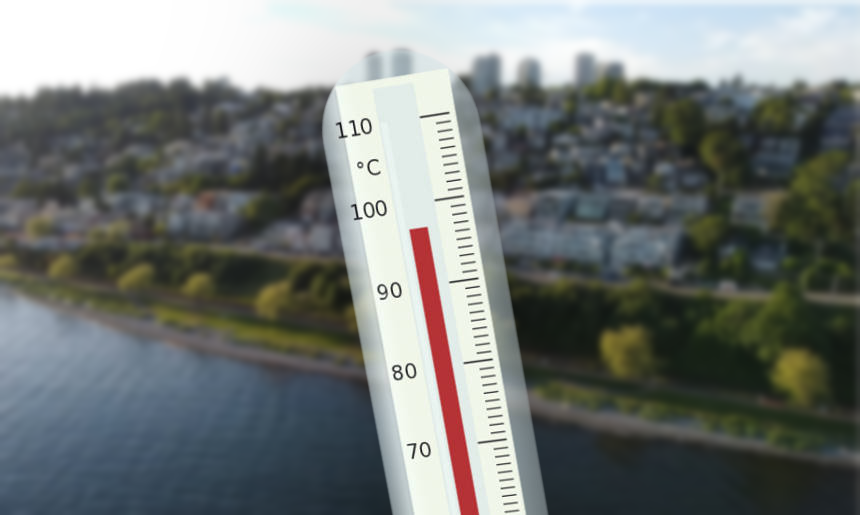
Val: 97 °C
